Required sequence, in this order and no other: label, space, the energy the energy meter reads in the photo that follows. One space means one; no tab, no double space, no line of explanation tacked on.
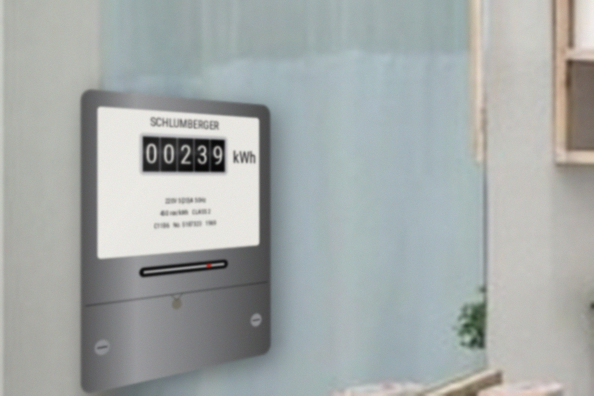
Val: 239 kWh
